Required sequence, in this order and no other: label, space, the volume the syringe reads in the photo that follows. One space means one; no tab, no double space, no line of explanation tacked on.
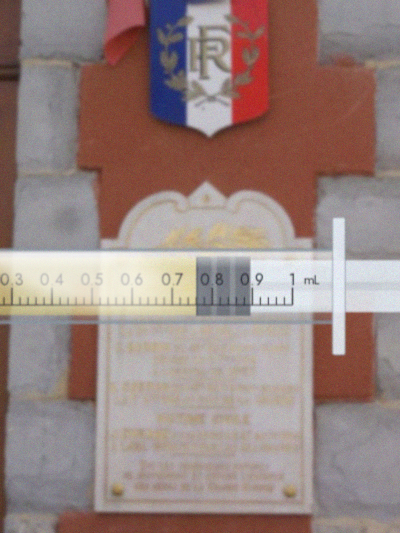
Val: 0.76 mL
